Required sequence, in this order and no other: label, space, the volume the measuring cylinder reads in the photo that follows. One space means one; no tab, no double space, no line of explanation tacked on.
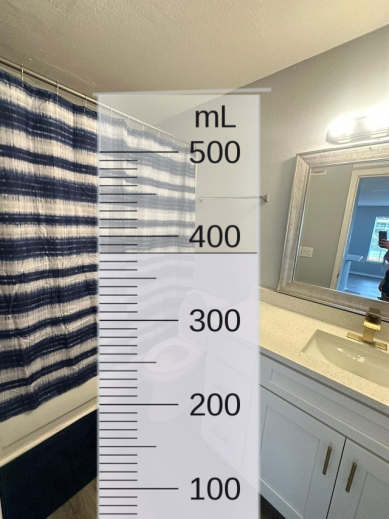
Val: 380 mL
